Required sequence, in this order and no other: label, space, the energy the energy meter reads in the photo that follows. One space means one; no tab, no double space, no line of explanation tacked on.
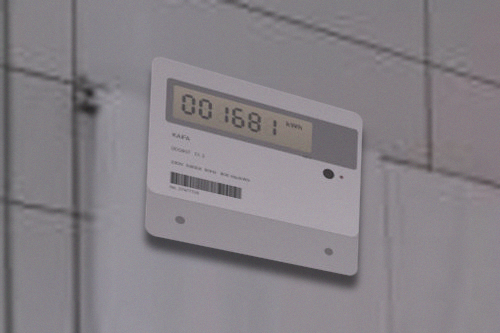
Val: 1681 kWh
